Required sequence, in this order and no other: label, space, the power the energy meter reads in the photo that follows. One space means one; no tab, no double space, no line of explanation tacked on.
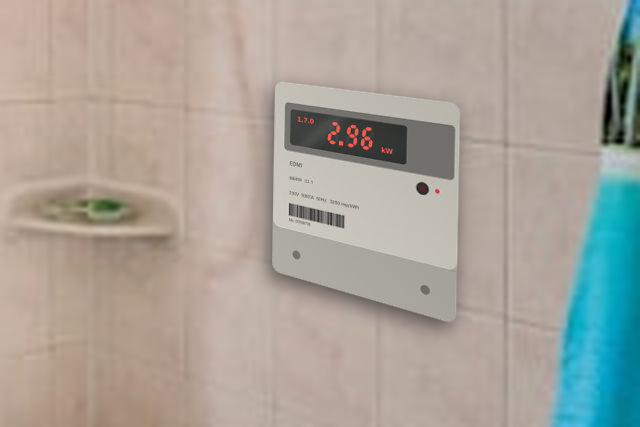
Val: 2.96 kW
